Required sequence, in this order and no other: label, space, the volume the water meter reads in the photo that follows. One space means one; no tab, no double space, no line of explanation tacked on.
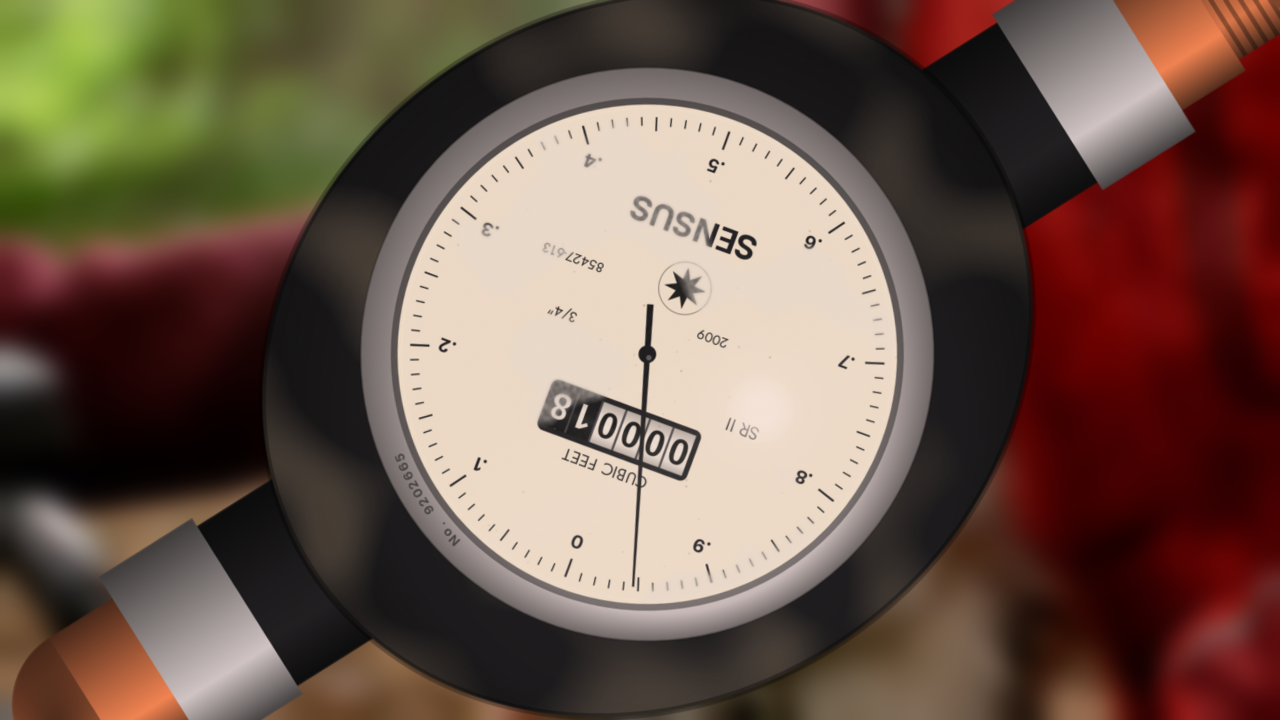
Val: 17.95 ft³
